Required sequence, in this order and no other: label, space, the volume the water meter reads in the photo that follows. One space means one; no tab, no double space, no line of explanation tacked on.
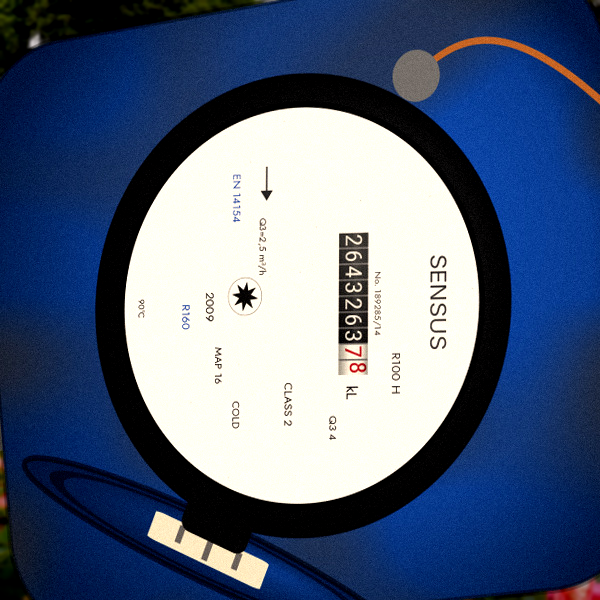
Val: 2643263.78 kL
